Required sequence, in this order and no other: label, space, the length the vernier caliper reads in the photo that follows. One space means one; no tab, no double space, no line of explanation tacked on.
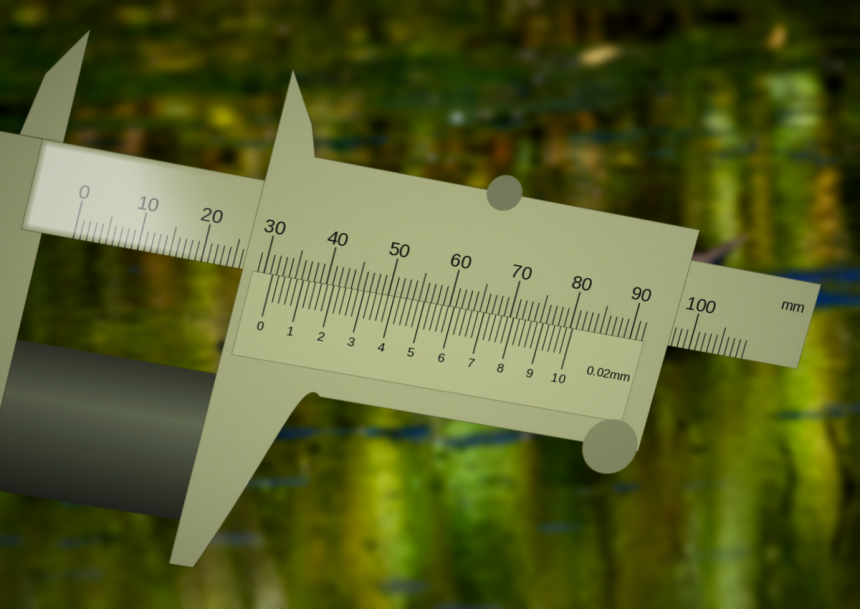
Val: 31.4 mm
